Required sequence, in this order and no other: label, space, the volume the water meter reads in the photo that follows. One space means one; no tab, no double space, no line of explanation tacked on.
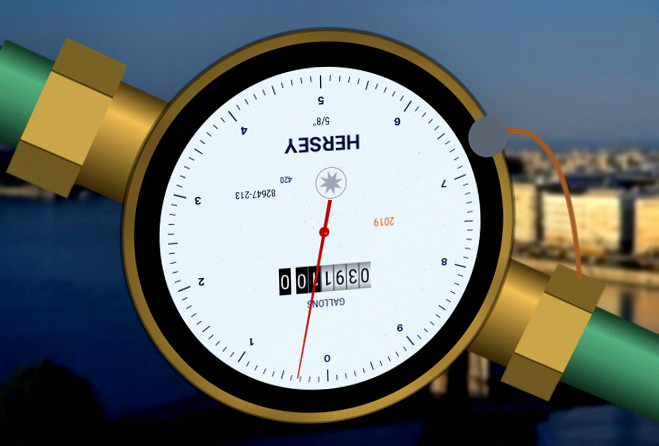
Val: 391100.3 gal
